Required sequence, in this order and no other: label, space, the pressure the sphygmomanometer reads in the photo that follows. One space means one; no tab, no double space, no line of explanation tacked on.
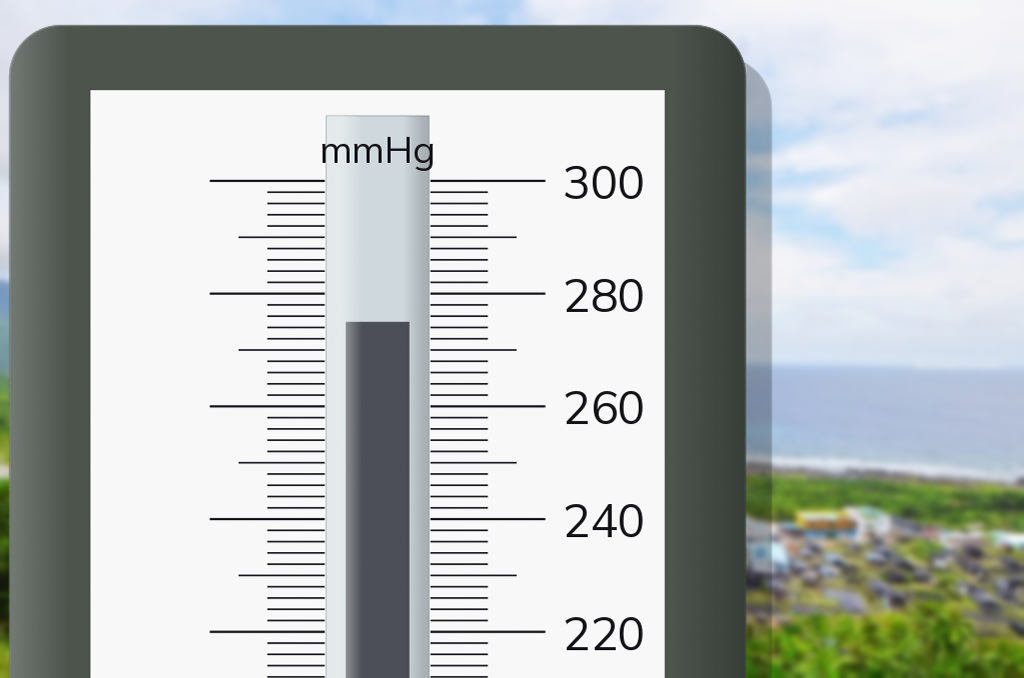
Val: 275 mmHg
